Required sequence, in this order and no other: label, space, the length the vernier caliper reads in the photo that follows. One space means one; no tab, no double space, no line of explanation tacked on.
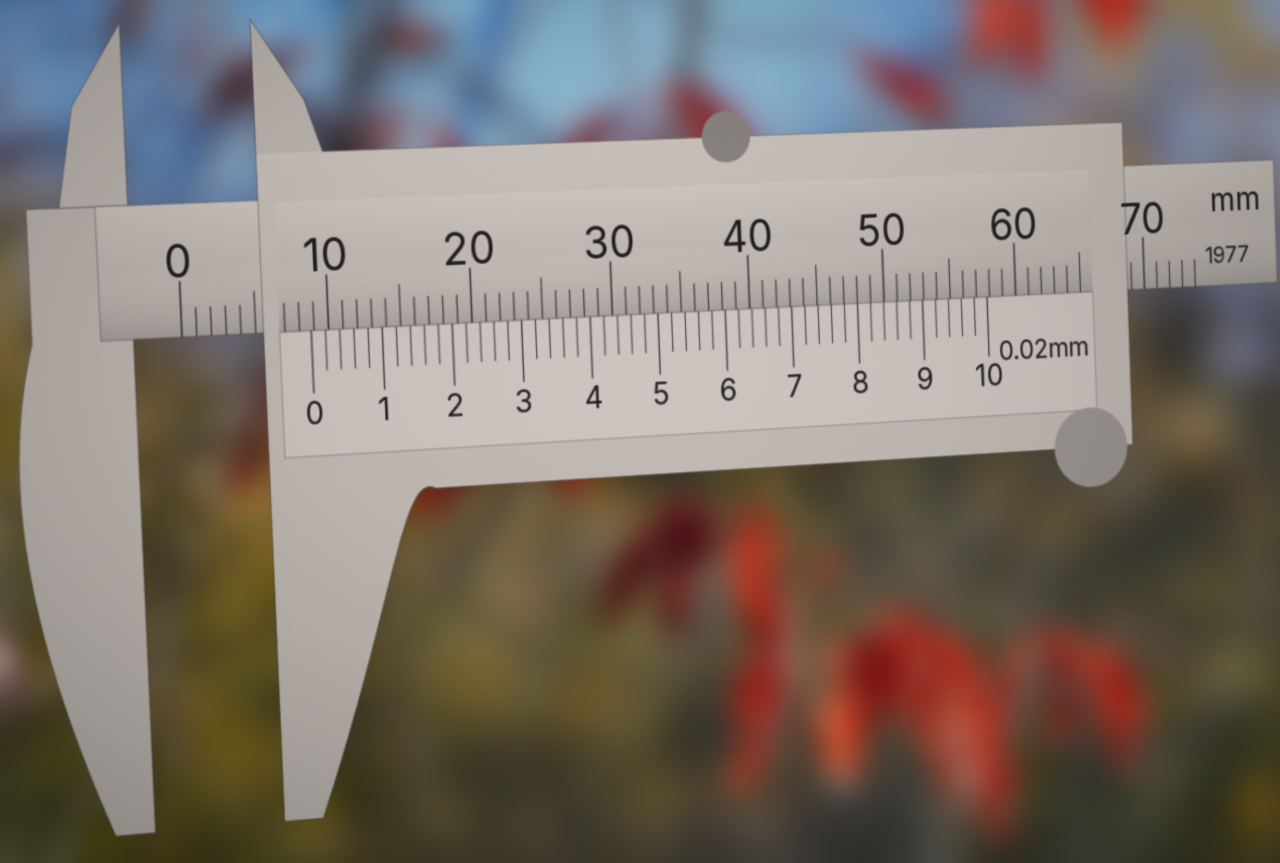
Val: 8.8 mm
